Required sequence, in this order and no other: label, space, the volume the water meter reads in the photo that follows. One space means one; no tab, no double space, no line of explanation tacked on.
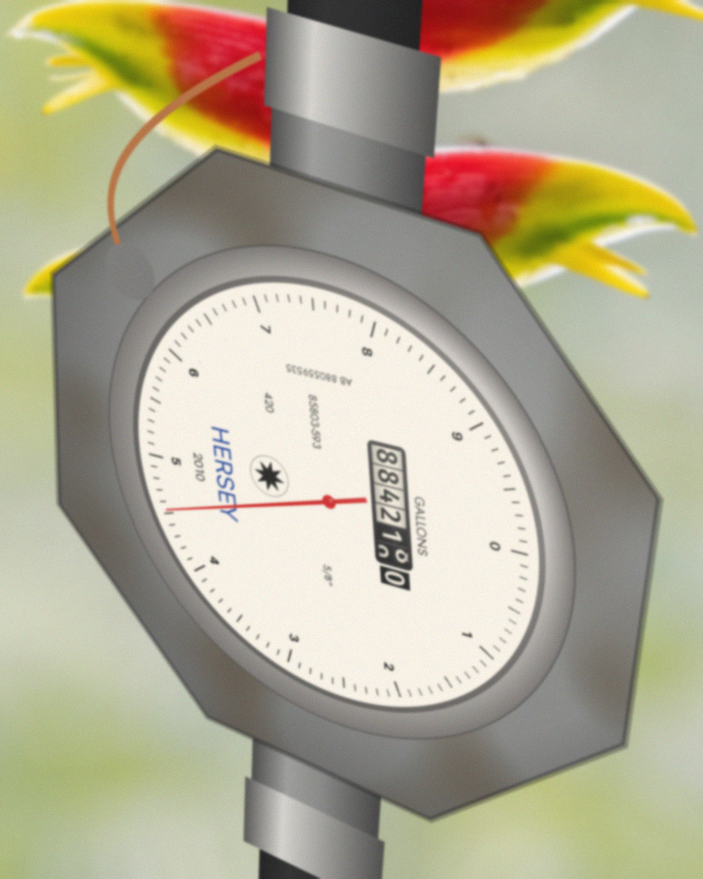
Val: 8842184.5 gal
